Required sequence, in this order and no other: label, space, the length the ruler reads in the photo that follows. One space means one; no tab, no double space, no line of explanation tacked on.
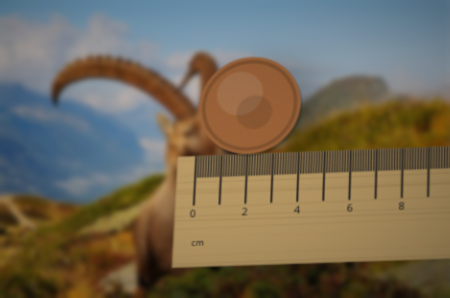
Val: 4 cm
